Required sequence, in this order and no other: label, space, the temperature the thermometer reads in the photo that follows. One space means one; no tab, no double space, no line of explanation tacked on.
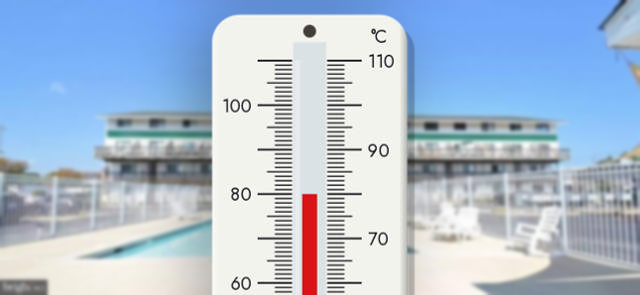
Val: 80 °C
